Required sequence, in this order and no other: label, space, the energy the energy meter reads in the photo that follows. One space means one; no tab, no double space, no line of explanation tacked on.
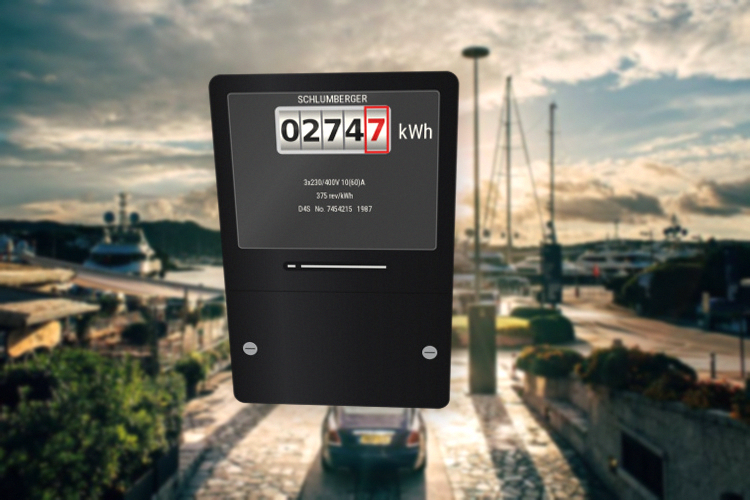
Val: 274.7 kWh
